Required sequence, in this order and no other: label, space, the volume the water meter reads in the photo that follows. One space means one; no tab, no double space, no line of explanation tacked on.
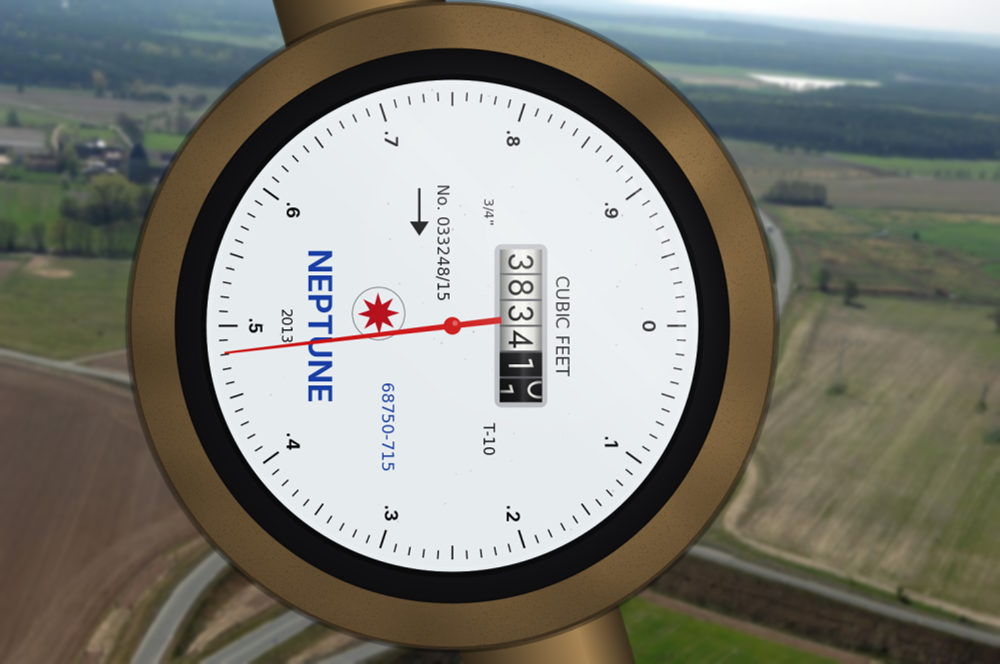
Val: 383410.48 ft³
